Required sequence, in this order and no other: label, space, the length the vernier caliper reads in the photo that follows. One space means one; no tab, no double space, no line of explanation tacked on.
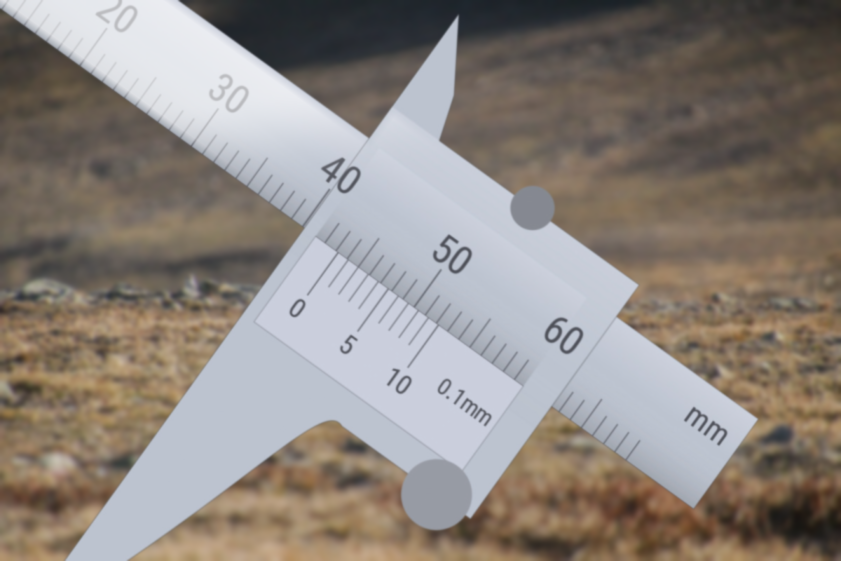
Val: 43.2 mm
